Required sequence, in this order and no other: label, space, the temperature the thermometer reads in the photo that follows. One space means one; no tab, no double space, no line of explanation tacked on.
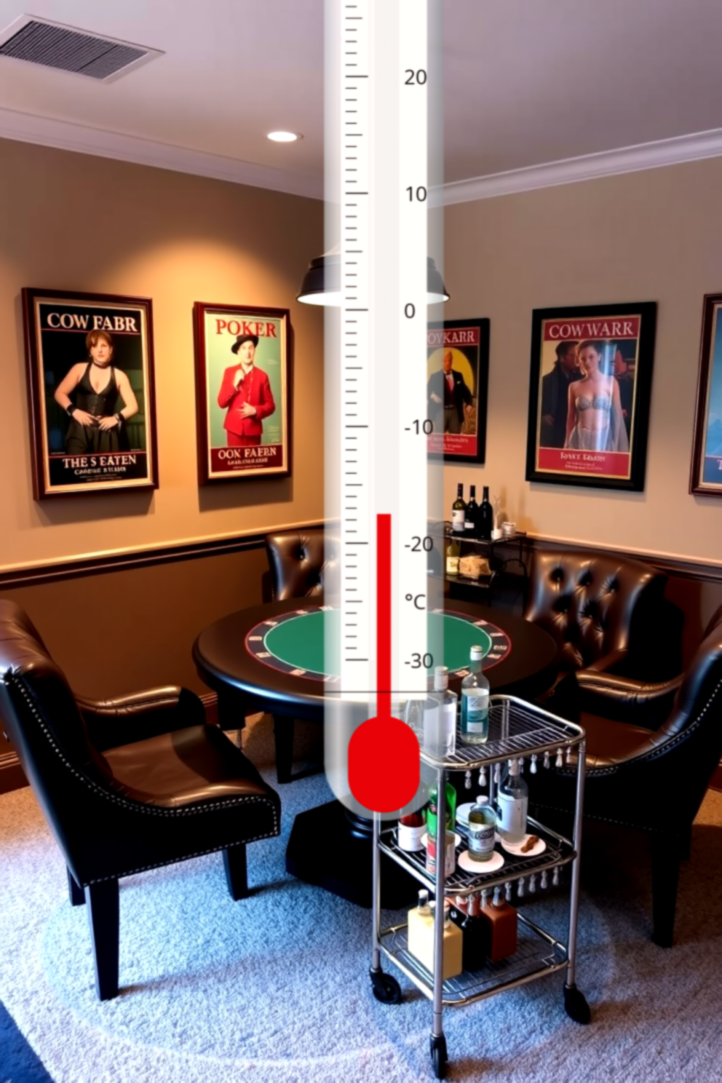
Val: -17.5 °C
